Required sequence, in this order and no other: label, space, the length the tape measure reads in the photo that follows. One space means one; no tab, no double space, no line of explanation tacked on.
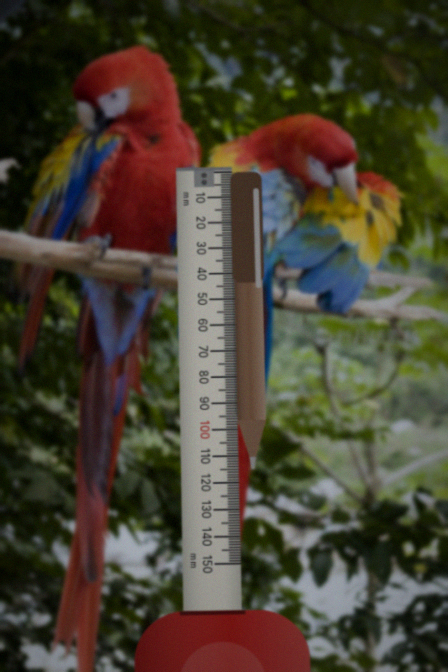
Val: 115 mm
